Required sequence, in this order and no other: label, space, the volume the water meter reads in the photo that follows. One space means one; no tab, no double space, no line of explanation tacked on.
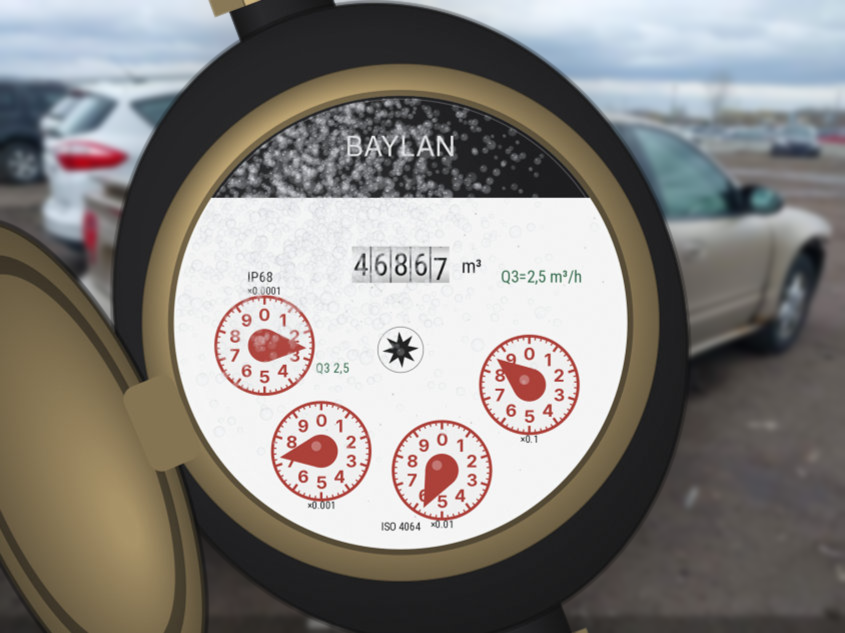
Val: 46866.8572 m³
